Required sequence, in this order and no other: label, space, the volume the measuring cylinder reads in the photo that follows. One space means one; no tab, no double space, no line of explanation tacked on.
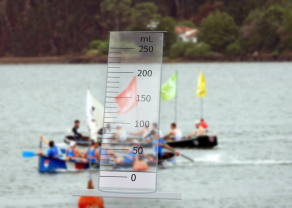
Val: 10 mL
